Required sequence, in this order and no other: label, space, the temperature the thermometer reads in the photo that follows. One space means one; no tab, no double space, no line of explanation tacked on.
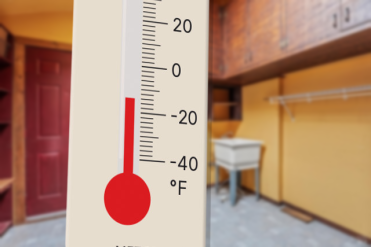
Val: -14 °F
